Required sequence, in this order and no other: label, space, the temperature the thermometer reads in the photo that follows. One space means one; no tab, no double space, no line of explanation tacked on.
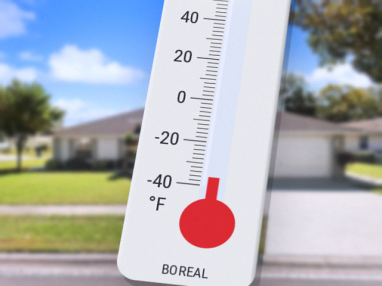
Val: -36 °F
